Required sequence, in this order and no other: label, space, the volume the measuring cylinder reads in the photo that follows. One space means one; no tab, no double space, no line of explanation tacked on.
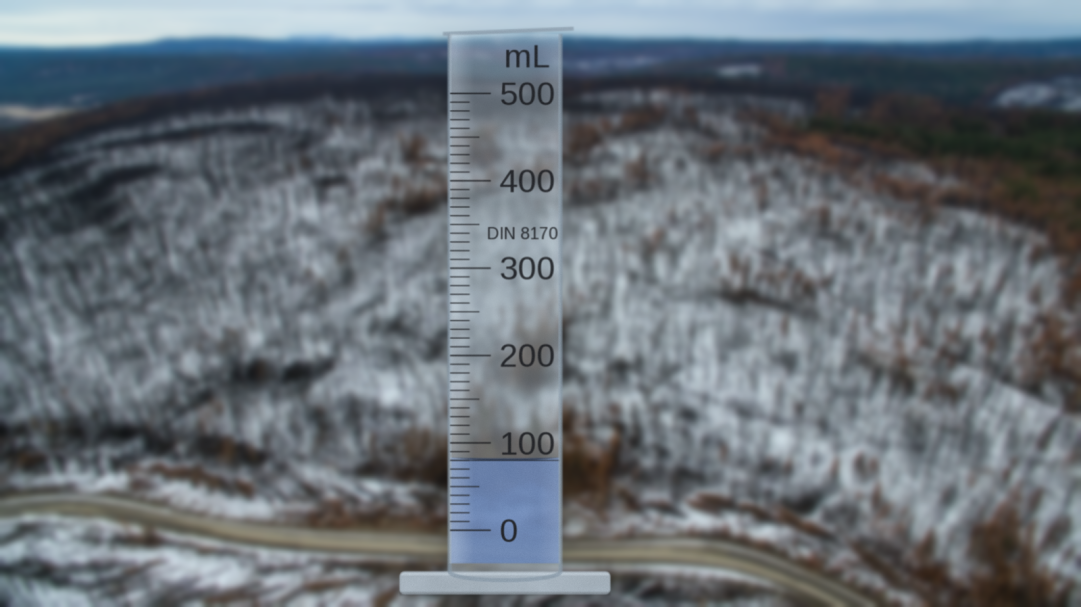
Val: 80 mL
